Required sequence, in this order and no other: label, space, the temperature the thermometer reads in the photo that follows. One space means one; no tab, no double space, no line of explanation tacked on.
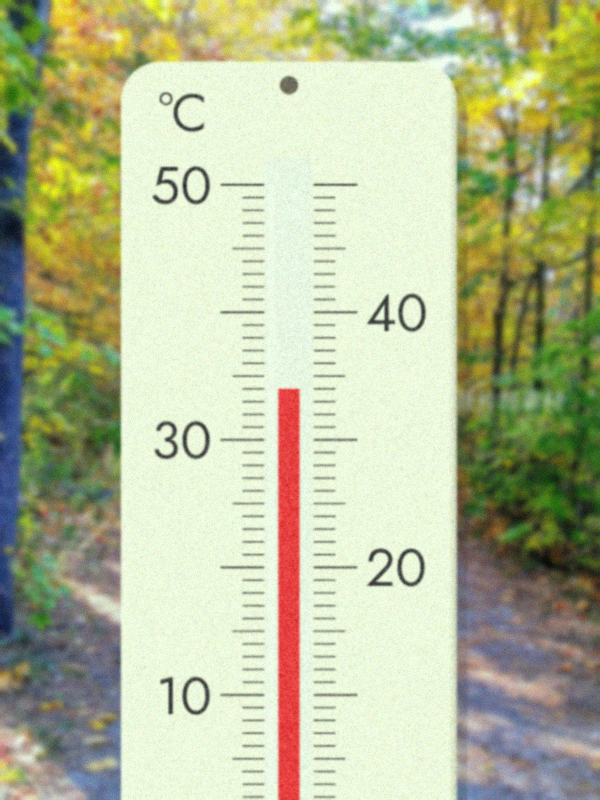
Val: 34 °C
